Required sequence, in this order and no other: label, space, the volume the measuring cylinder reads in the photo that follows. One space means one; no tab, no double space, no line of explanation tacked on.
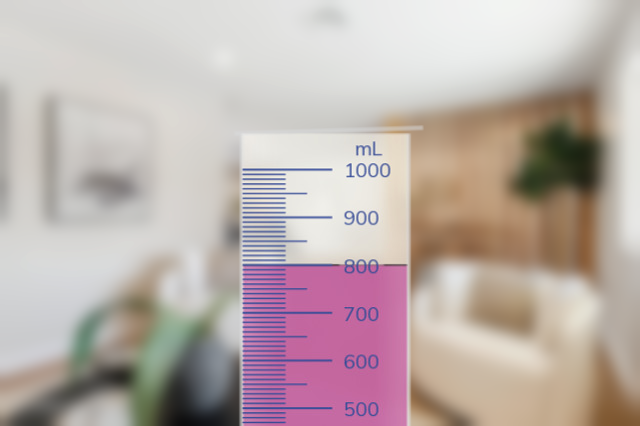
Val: 800 mL
